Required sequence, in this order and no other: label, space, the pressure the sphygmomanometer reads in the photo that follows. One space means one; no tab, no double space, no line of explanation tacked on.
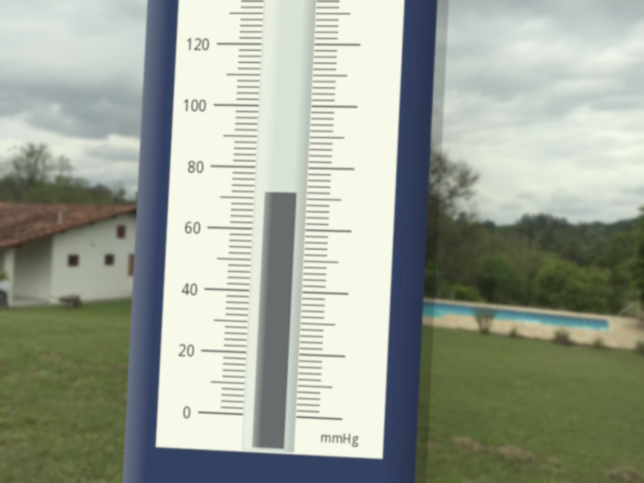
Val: 72 mmHg
